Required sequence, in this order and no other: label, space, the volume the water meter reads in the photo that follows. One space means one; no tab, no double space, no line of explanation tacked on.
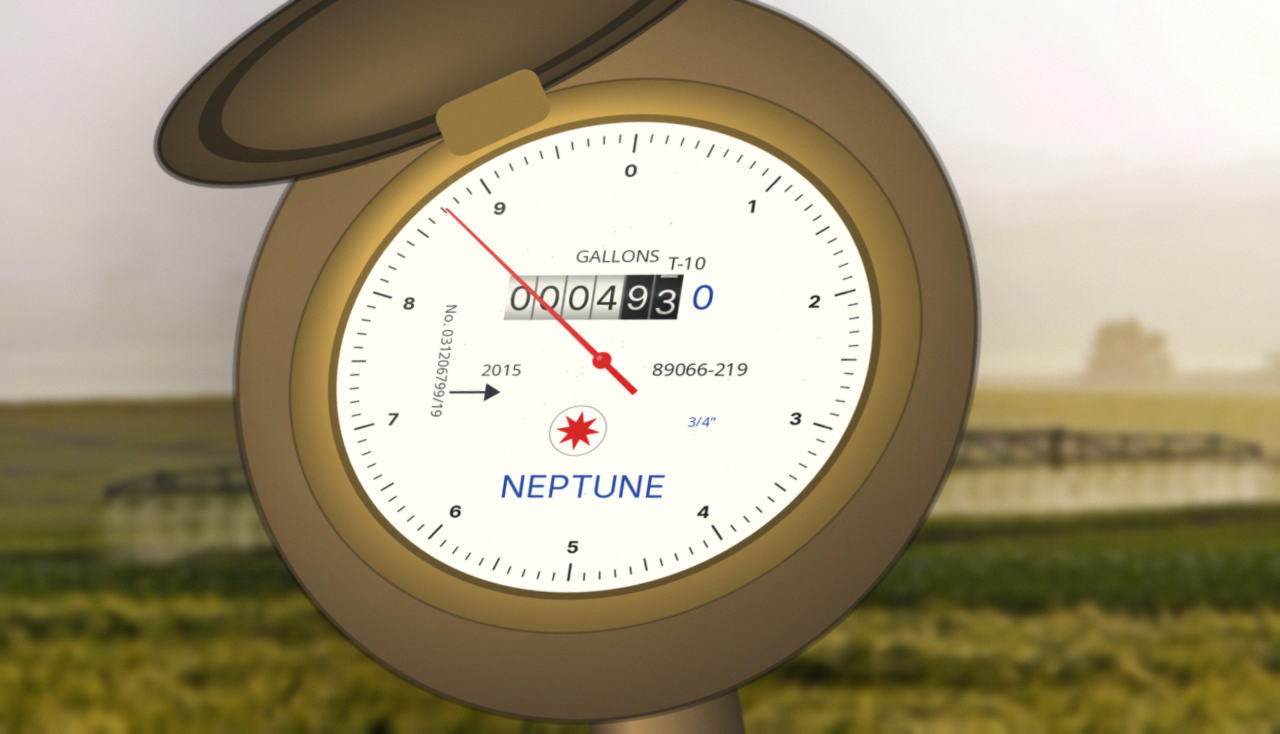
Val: 4928.7 gal
